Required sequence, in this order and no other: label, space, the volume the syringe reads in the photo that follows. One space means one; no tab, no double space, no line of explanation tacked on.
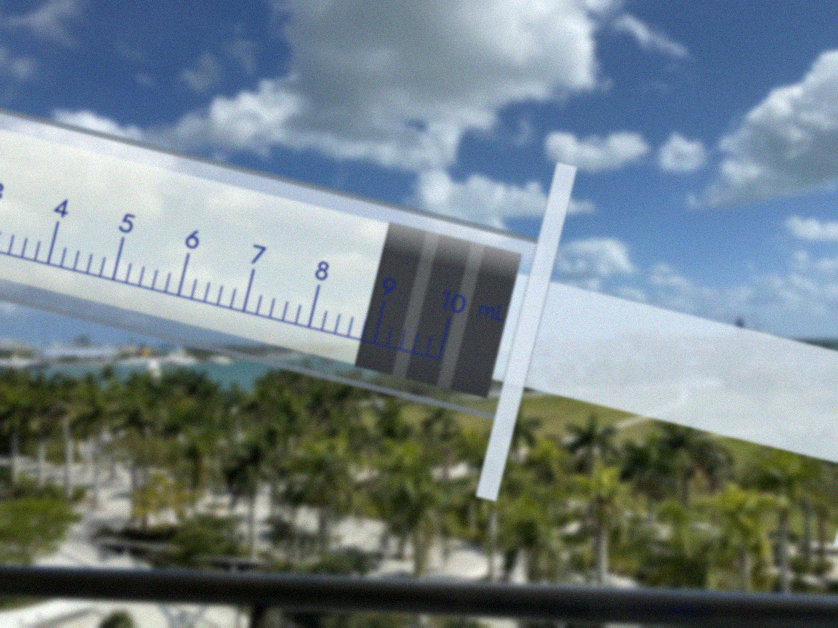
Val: 8.8 mL
